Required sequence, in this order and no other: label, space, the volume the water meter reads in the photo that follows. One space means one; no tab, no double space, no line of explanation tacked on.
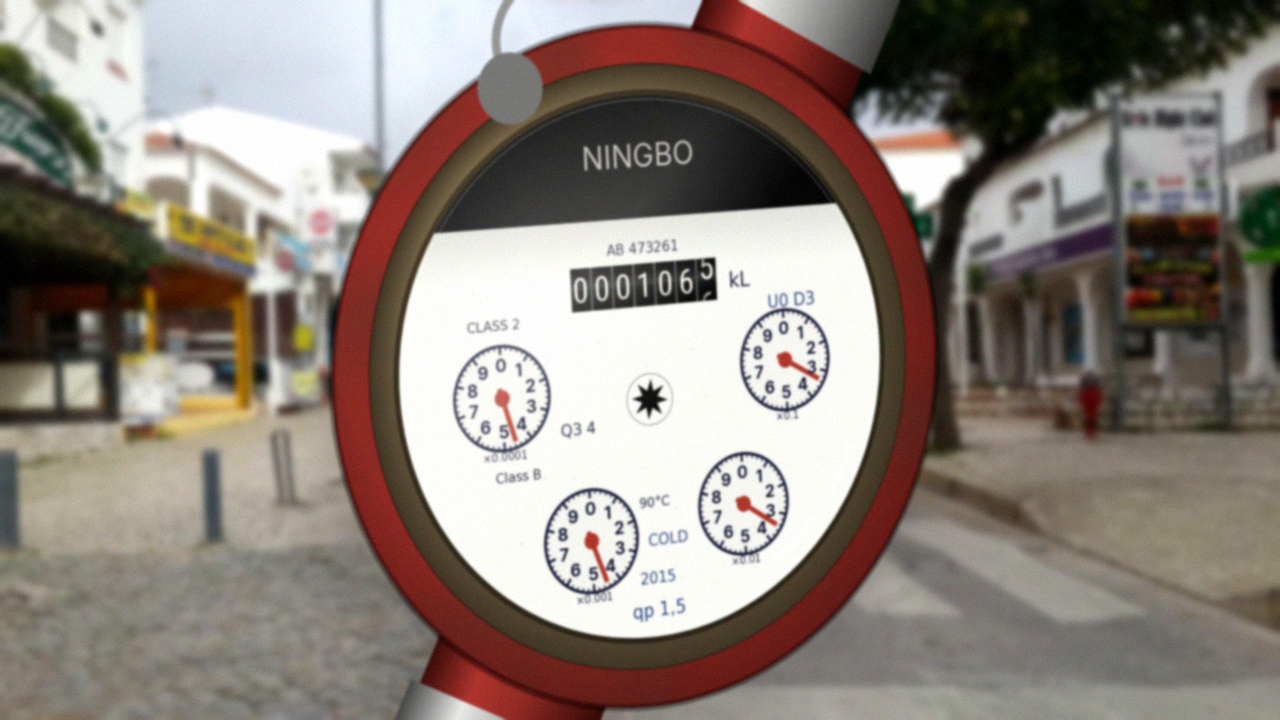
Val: 1065.3344 kL
